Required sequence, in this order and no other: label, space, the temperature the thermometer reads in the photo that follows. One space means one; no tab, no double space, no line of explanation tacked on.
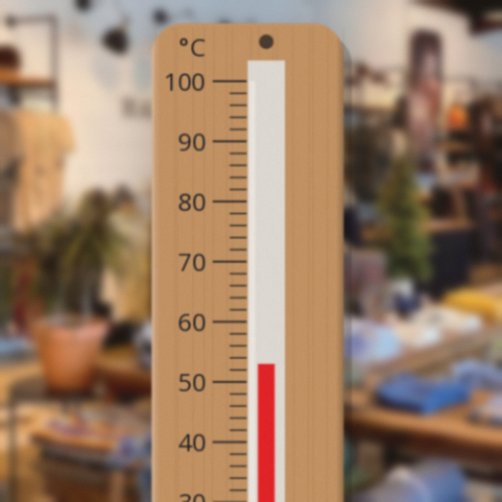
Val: 53 °C
